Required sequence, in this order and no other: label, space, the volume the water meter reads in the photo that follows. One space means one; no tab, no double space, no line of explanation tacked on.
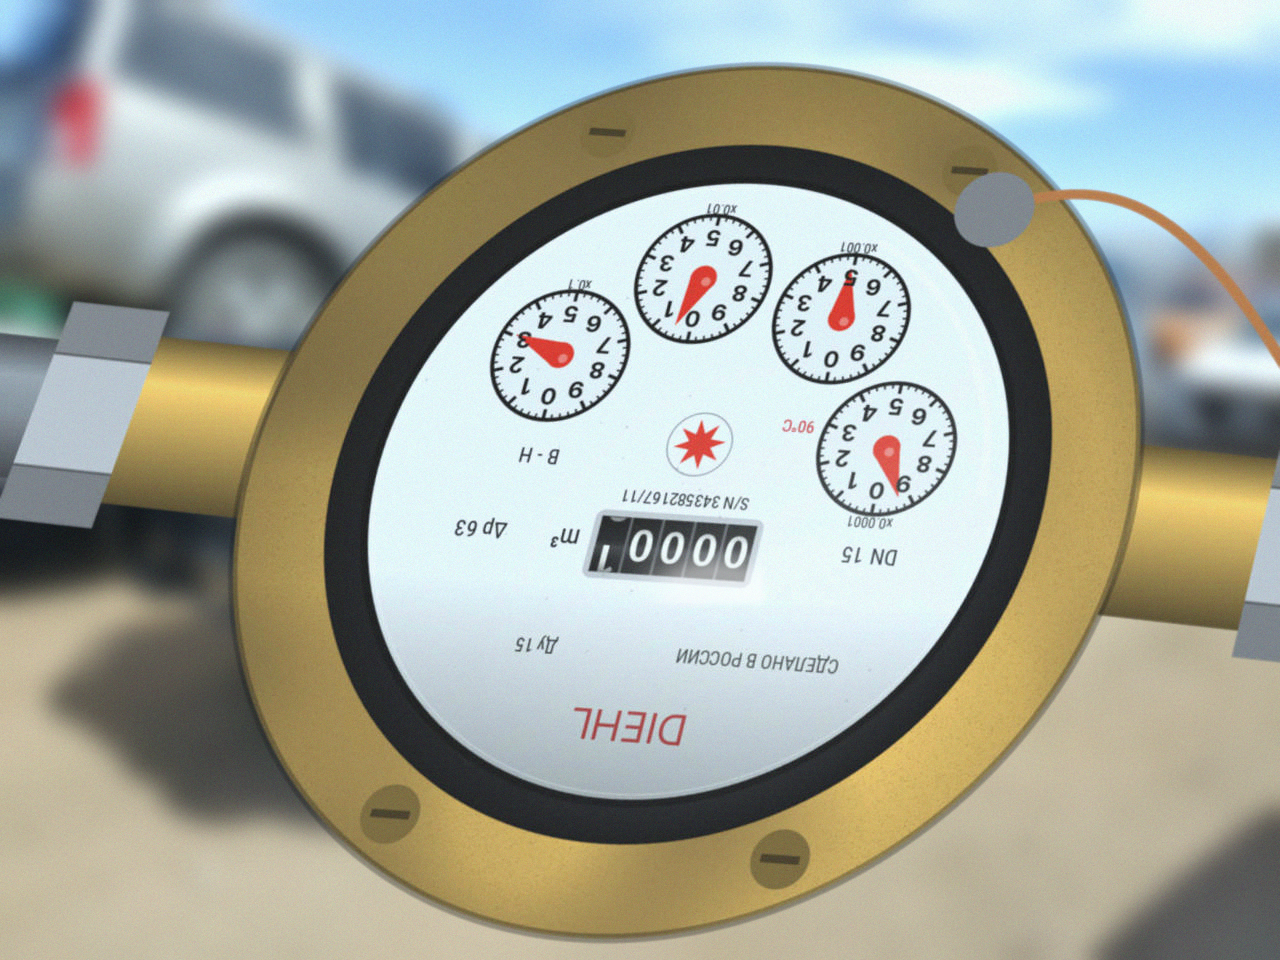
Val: 1.3049 m³
